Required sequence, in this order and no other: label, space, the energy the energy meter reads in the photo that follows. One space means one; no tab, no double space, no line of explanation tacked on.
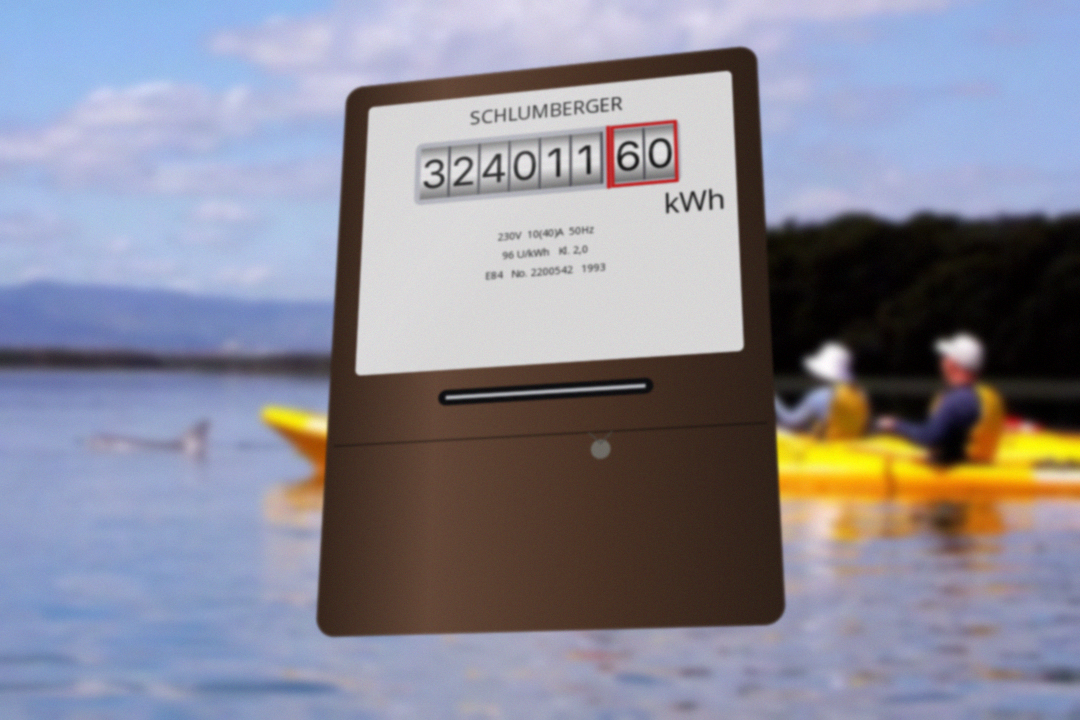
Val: 324011.60 kWh
